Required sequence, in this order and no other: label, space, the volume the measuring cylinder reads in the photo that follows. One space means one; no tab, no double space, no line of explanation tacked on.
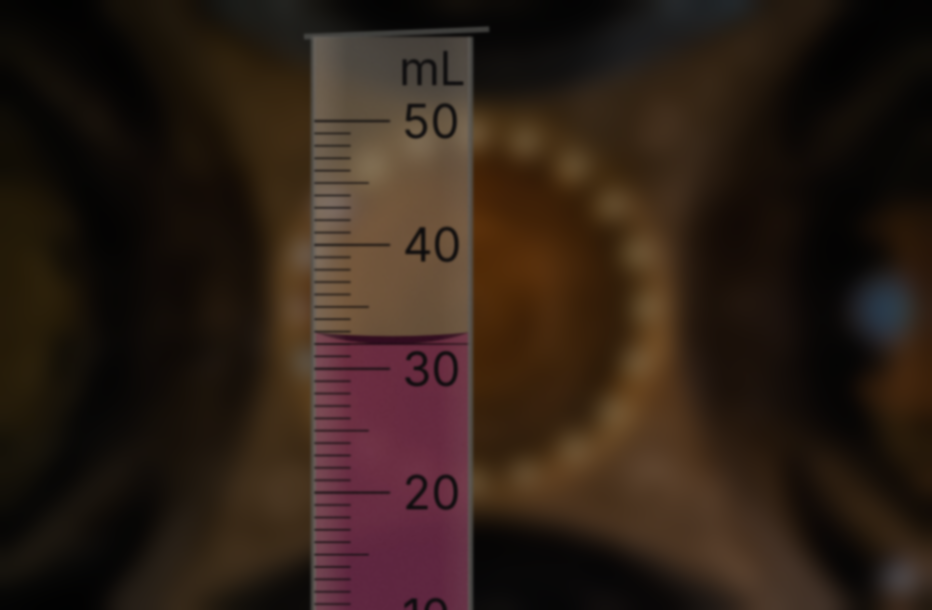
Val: 32 mL
